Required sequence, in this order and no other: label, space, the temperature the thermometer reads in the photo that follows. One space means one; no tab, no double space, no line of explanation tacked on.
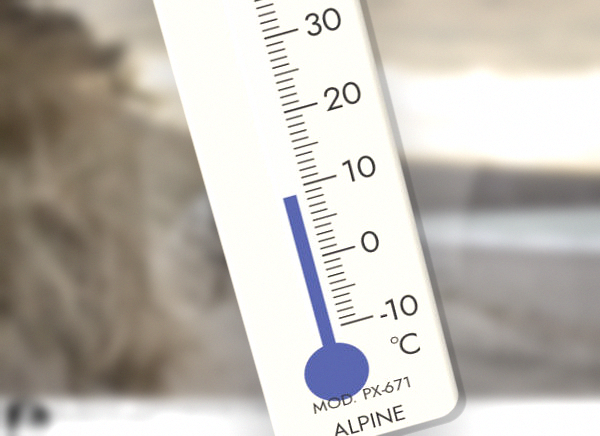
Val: 9 °C
